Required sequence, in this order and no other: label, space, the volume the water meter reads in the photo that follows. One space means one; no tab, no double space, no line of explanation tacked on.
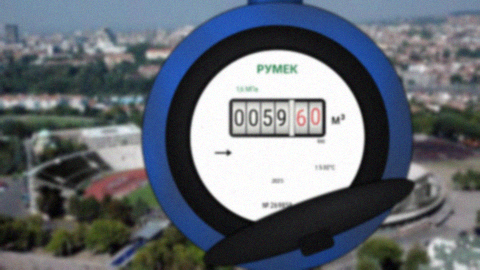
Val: 59.60 m³
